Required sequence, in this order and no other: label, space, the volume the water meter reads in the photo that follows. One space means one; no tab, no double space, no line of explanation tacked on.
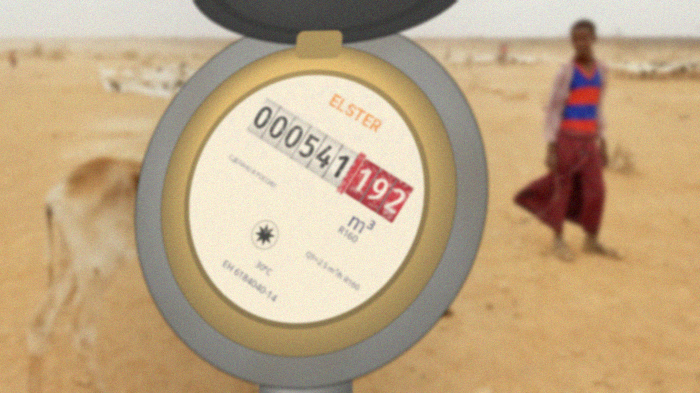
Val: 541.192 m³
